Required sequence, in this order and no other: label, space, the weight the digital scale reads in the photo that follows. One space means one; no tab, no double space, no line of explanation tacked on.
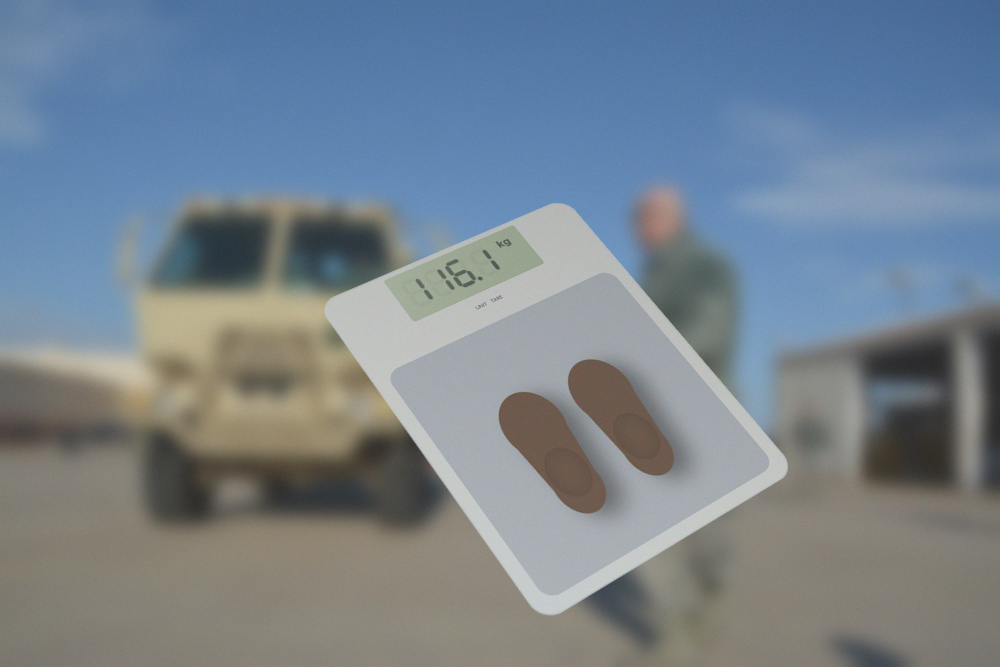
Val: 116.1 kg
